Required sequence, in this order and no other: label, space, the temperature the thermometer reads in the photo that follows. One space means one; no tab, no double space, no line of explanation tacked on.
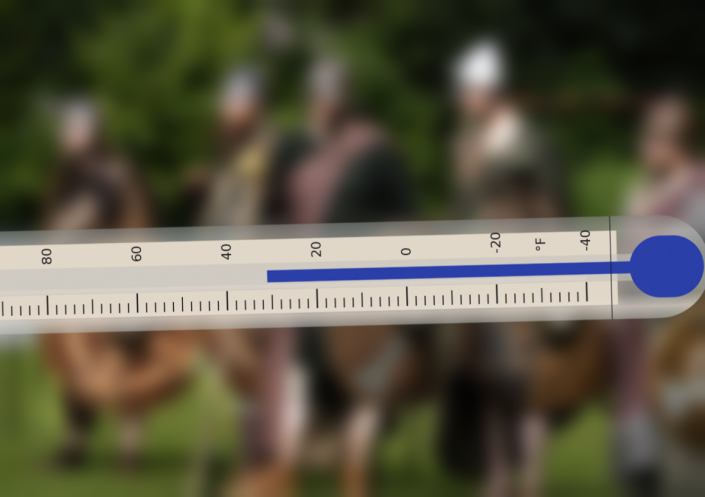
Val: 31 °F
